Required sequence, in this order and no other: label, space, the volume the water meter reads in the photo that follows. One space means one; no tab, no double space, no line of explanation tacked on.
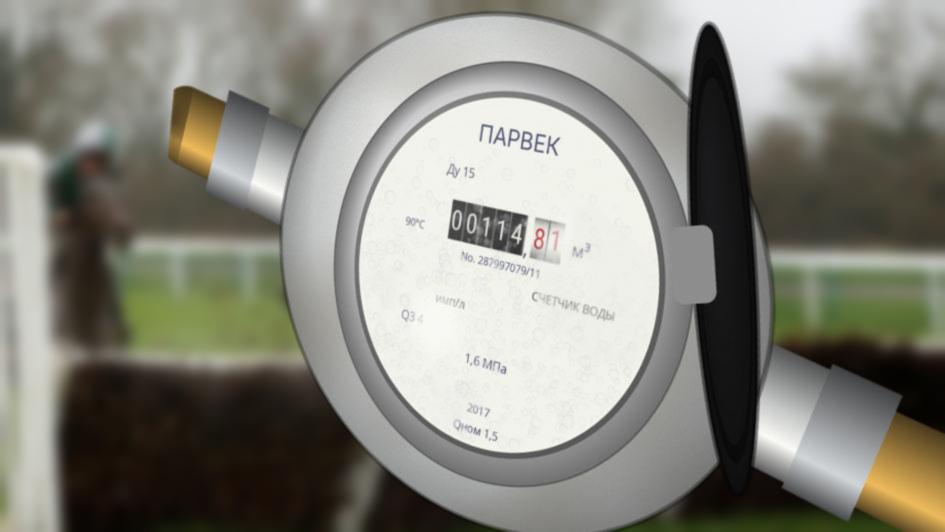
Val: 114.81 m³
